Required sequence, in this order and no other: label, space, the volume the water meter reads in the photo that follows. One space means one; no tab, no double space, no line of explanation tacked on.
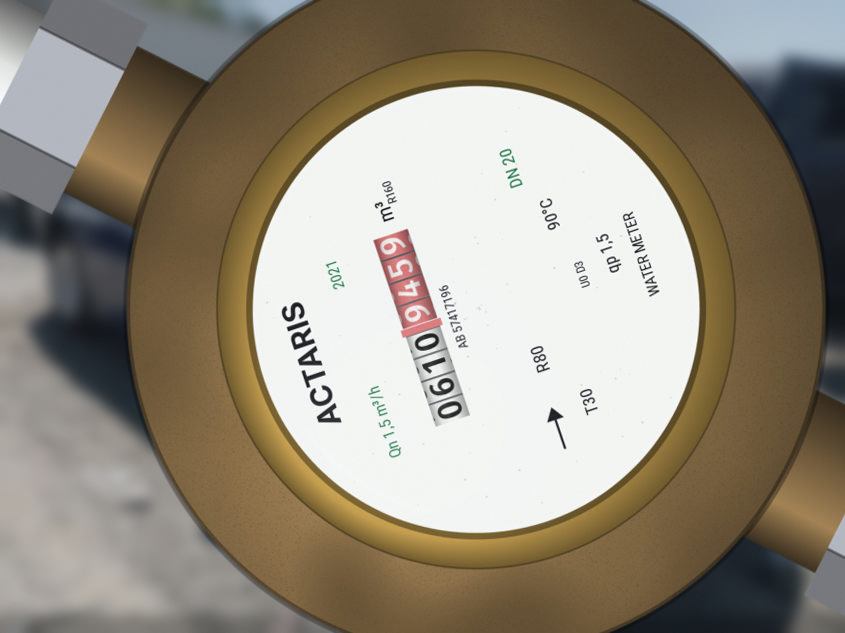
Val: 610.9459 m³
